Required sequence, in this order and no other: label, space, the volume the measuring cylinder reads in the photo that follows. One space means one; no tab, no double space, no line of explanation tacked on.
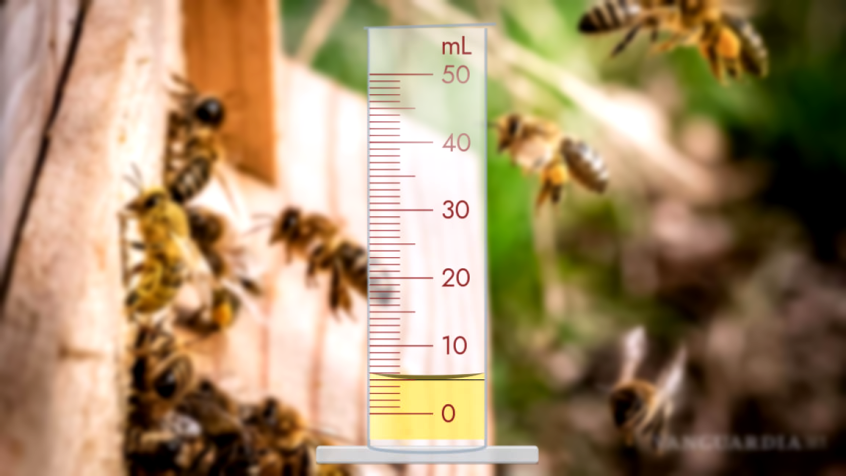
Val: 5 mL
